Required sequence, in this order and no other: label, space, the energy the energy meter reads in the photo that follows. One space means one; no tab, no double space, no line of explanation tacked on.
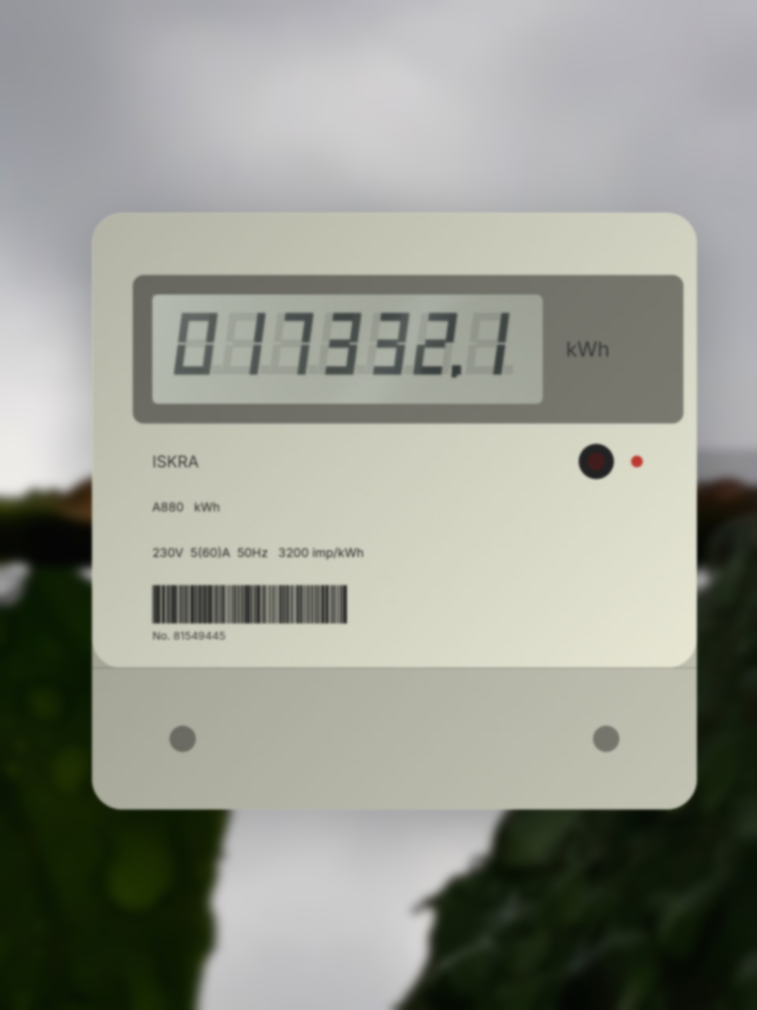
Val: 17332.1 kWh
